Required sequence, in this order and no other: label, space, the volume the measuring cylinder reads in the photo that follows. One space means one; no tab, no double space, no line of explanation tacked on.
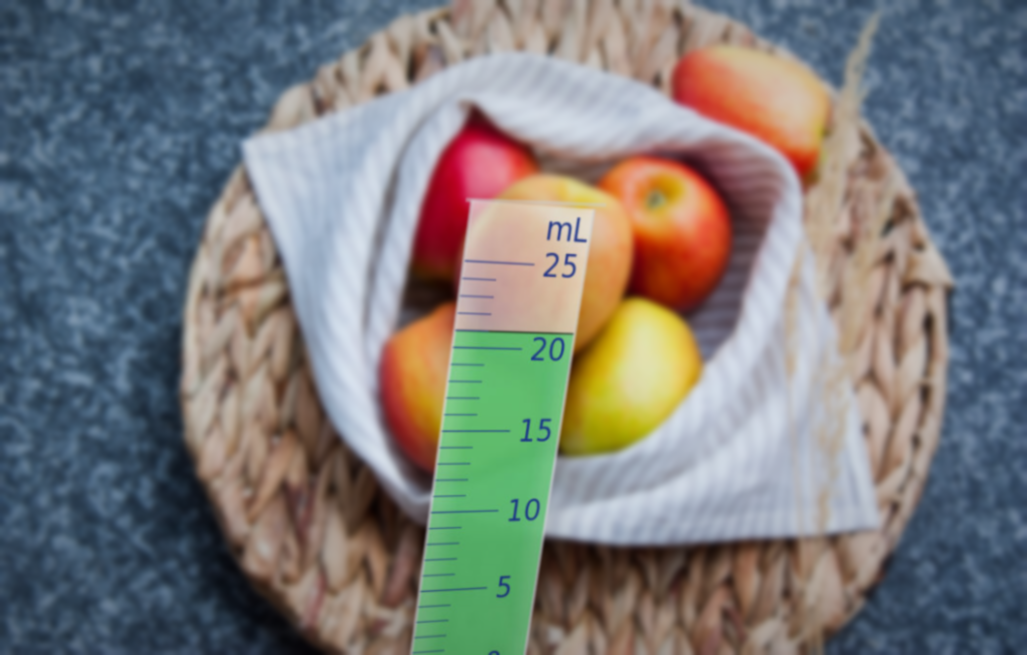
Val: 21 mL
